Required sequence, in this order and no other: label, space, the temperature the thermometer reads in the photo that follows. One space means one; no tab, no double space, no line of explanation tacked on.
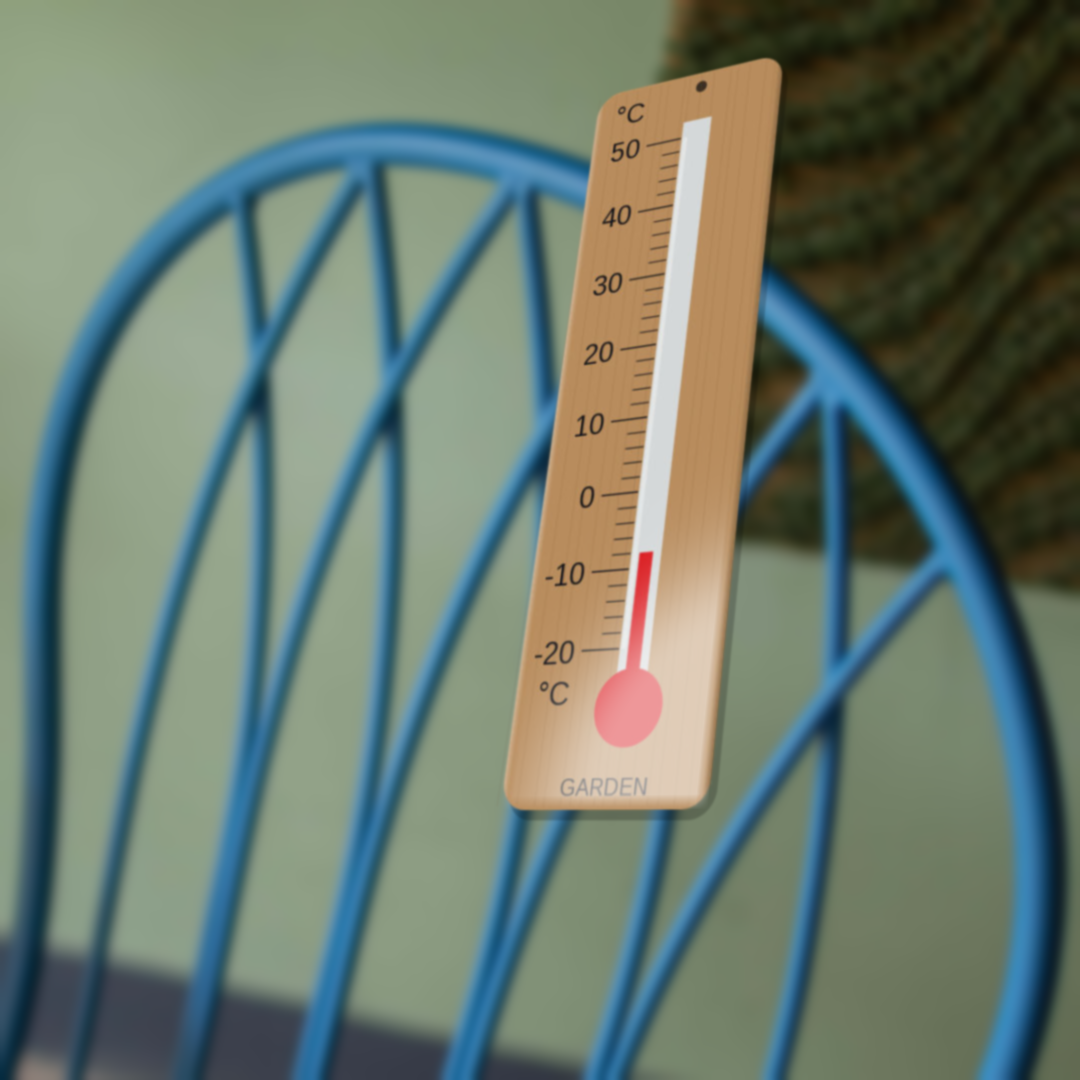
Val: -8 °C
